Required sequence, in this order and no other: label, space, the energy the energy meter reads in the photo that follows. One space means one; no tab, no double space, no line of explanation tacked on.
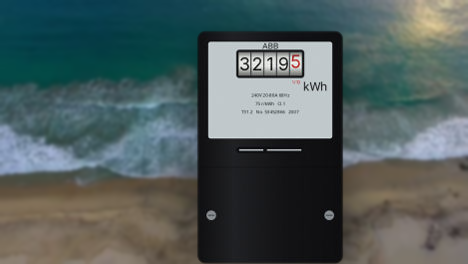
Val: 3219.5 kWh
